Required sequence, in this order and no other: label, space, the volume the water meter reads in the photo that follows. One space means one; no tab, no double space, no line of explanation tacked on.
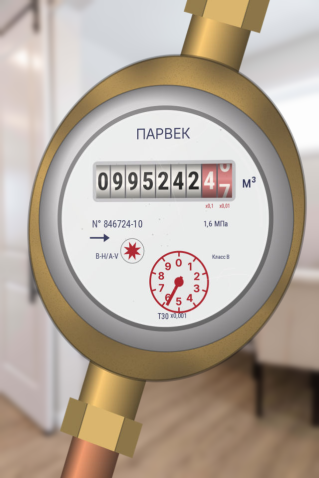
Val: 995242.465 m³
